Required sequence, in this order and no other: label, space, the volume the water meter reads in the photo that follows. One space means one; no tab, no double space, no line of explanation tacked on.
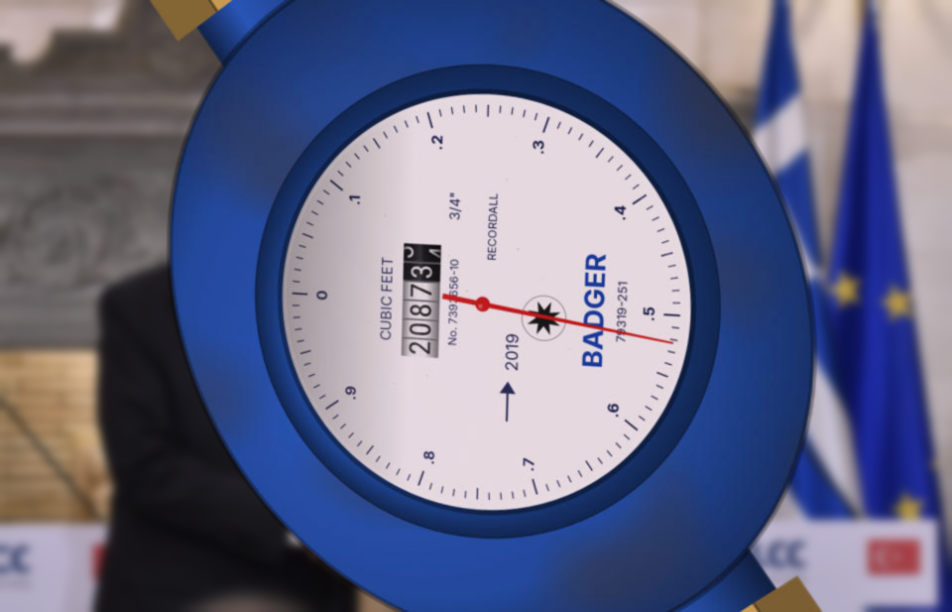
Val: 208733.52 ft³
